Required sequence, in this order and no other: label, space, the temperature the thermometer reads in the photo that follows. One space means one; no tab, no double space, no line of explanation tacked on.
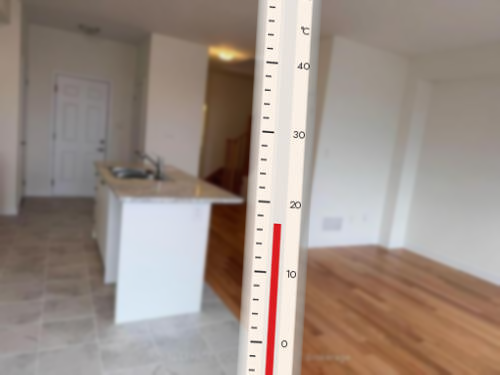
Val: 17 °C
